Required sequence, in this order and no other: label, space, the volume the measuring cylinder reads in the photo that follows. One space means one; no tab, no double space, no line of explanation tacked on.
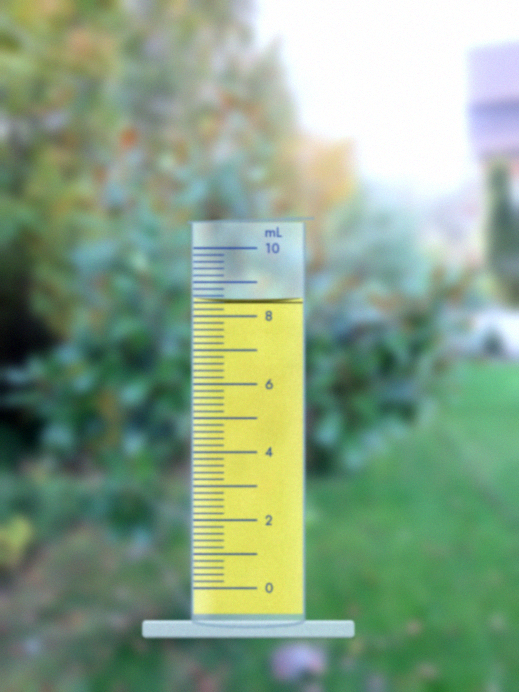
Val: 8.4 mL
